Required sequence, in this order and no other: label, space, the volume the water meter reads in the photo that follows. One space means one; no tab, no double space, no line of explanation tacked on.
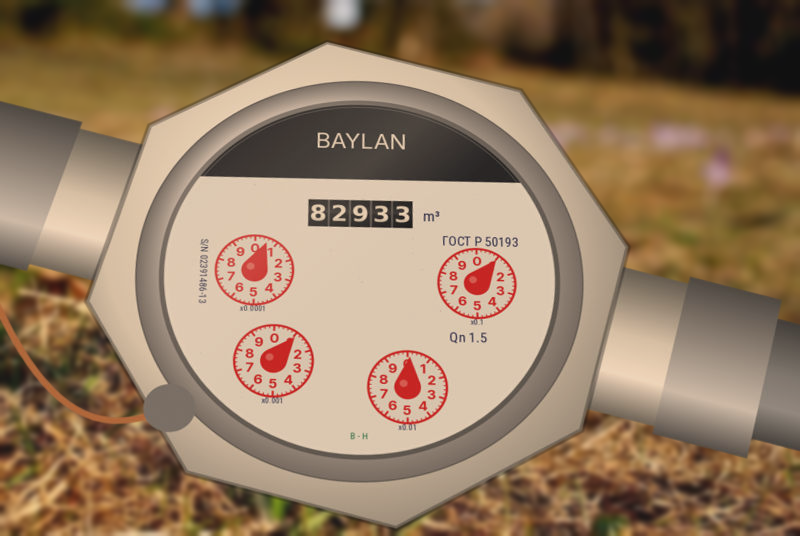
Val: 82933.1010 m³
